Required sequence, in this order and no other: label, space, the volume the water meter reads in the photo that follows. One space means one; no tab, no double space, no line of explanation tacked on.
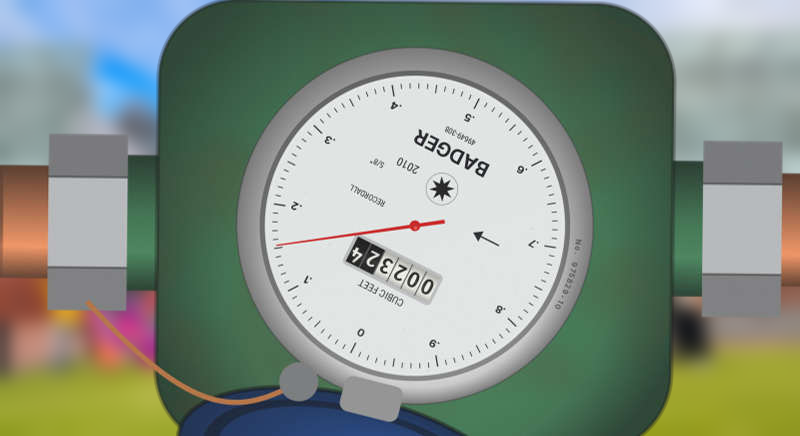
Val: 2324.15 ft³
